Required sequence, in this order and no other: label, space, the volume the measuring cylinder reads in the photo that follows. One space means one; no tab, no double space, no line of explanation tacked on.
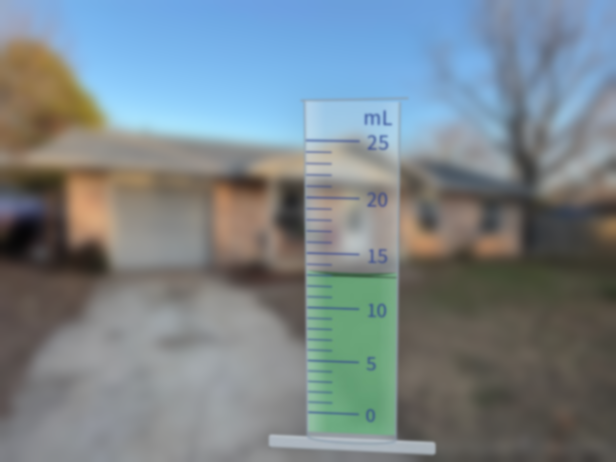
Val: 13 mL
